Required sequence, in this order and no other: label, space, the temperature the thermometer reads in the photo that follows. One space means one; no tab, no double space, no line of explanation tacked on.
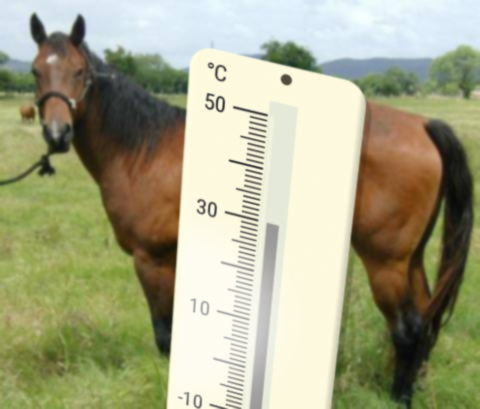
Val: 30 °C
